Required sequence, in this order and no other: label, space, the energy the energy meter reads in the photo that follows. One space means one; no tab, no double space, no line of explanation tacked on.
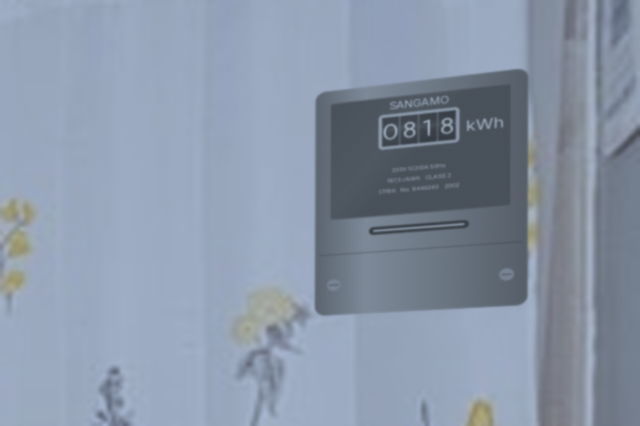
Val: 818 kWh
